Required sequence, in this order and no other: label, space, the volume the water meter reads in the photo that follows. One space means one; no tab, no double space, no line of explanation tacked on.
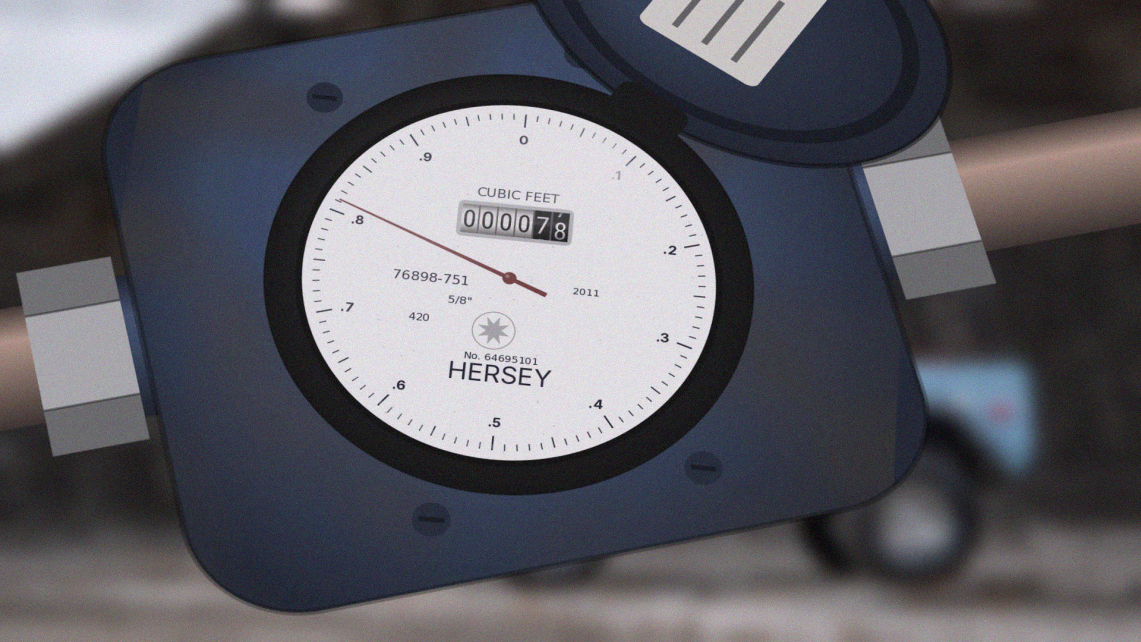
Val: 77.81 ft³
